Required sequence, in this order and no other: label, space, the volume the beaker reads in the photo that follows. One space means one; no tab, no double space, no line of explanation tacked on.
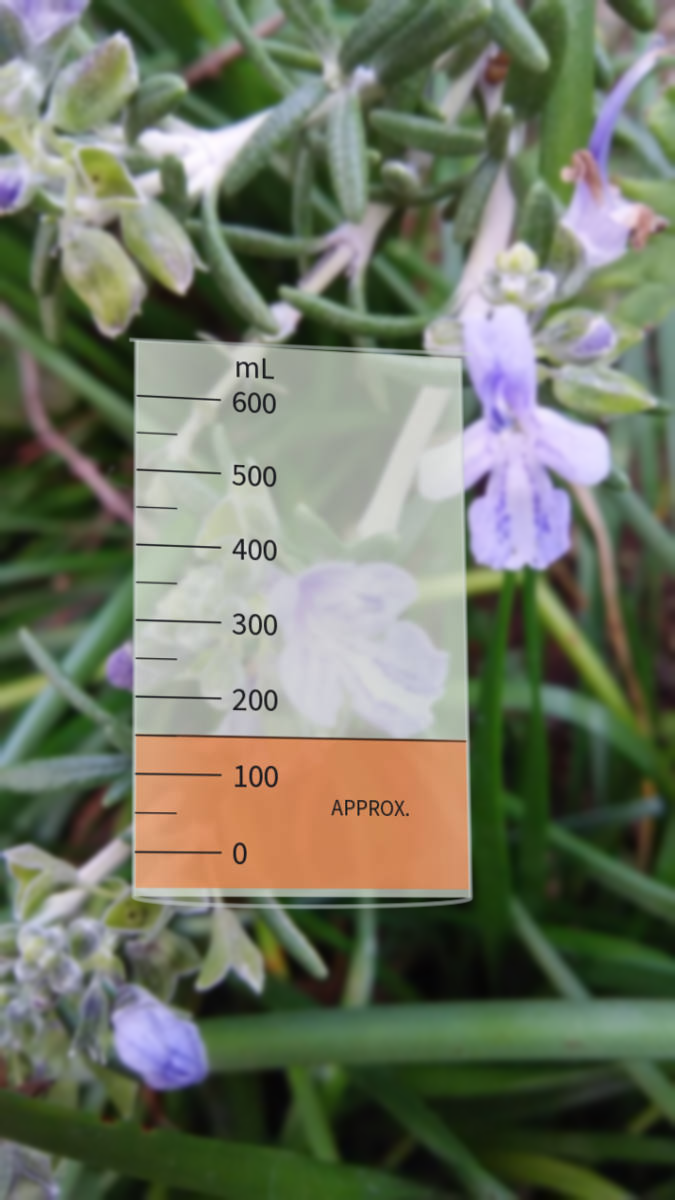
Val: 150 mL
